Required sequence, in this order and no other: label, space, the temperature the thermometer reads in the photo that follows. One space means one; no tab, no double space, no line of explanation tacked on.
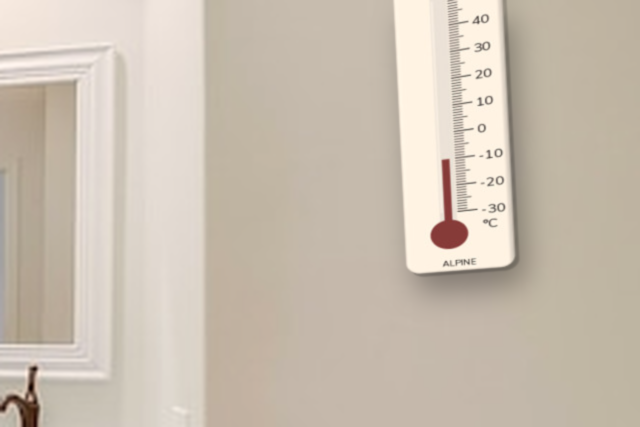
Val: -10 °C
